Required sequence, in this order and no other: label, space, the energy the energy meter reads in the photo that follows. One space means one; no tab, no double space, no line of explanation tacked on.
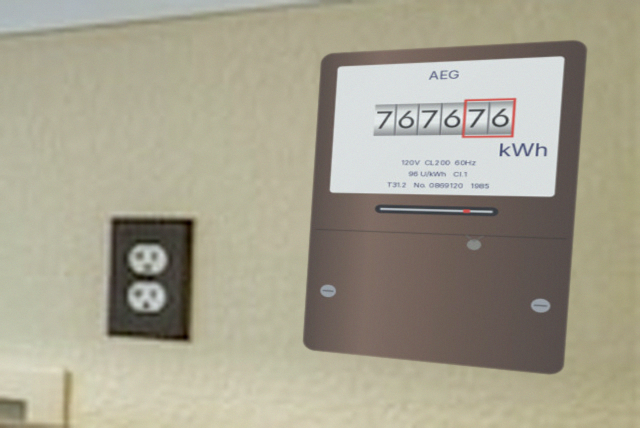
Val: 7676.76 kWh
